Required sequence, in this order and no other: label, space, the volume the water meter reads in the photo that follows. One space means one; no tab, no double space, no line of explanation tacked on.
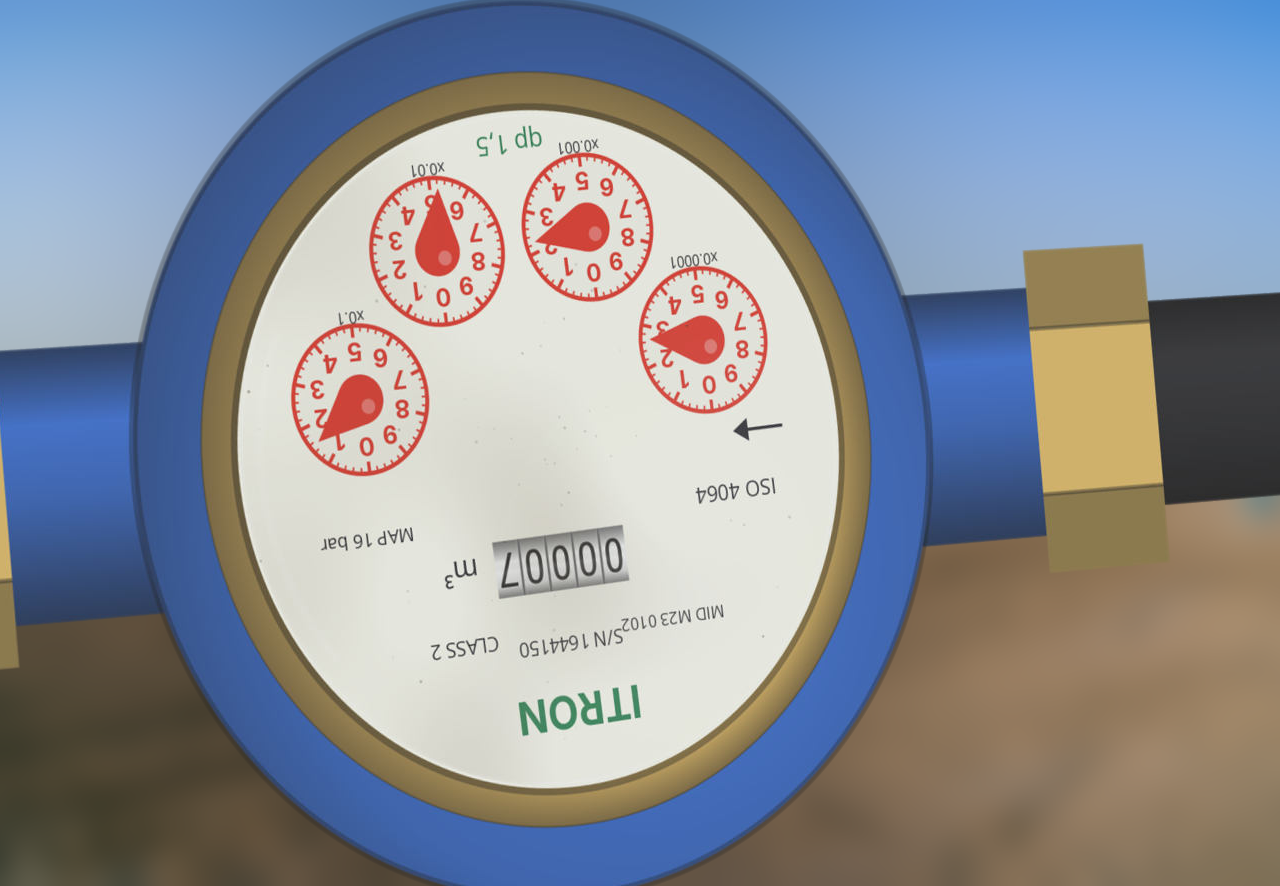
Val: 7.1522 m³
